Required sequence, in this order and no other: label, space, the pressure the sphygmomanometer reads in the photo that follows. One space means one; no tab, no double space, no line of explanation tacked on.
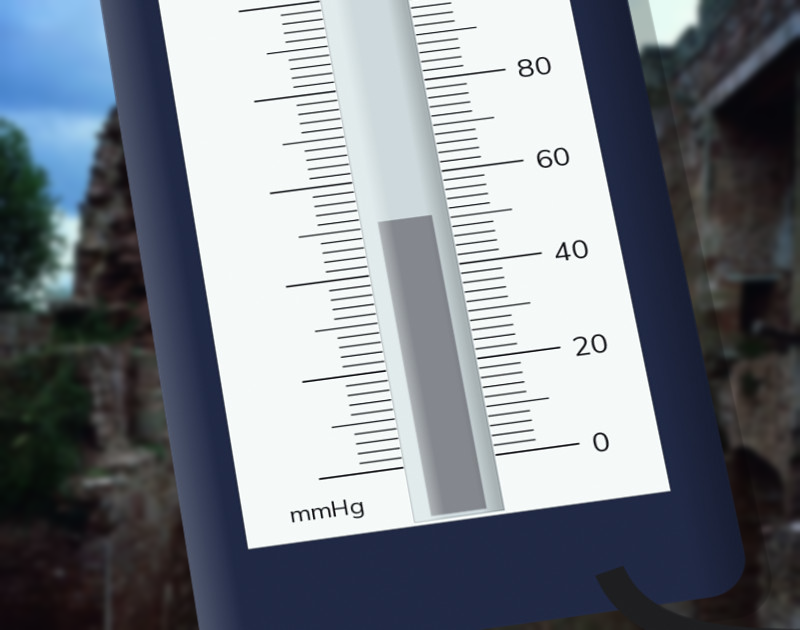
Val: 51 mmHg
